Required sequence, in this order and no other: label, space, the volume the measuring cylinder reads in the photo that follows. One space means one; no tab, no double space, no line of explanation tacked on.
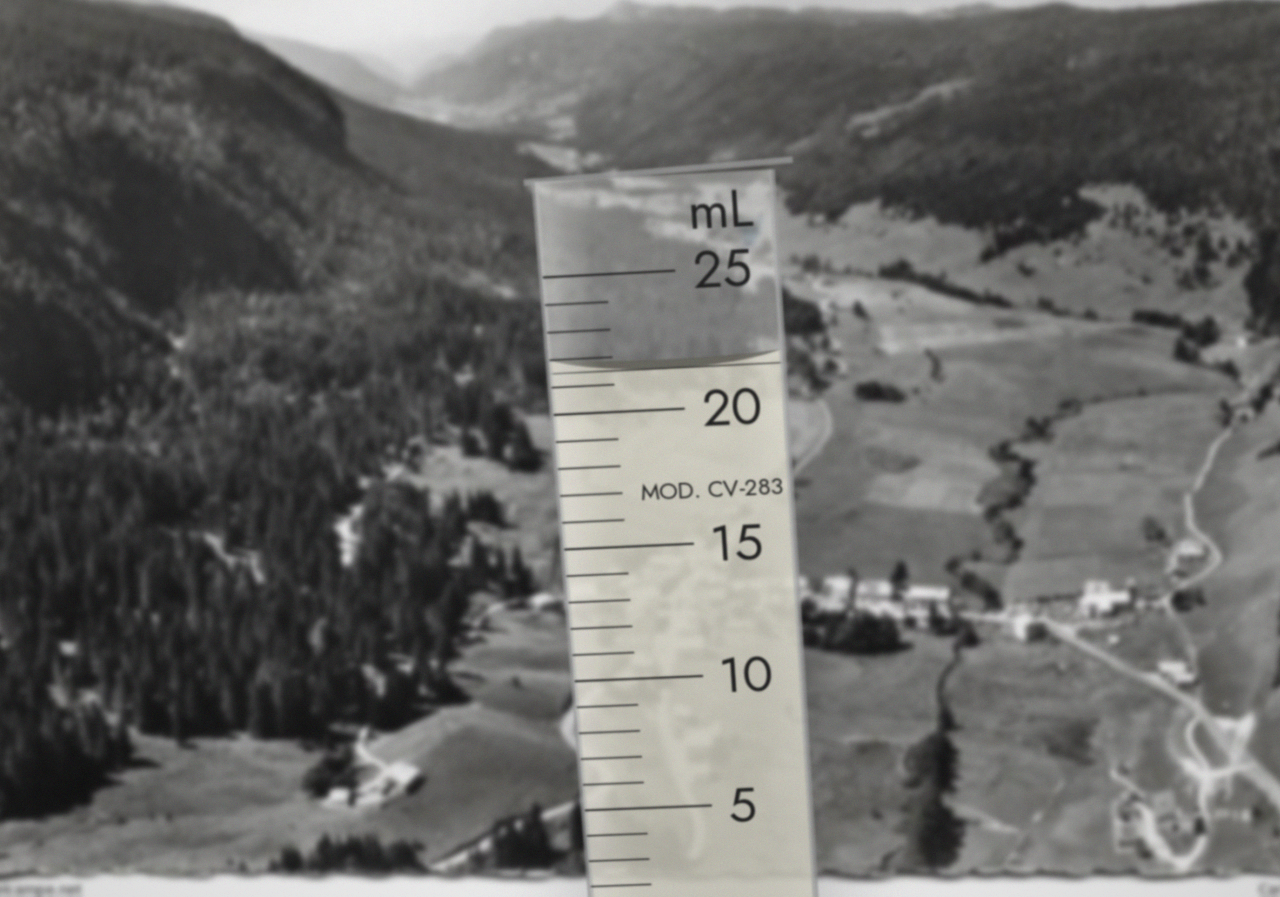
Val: 21.5 mL
